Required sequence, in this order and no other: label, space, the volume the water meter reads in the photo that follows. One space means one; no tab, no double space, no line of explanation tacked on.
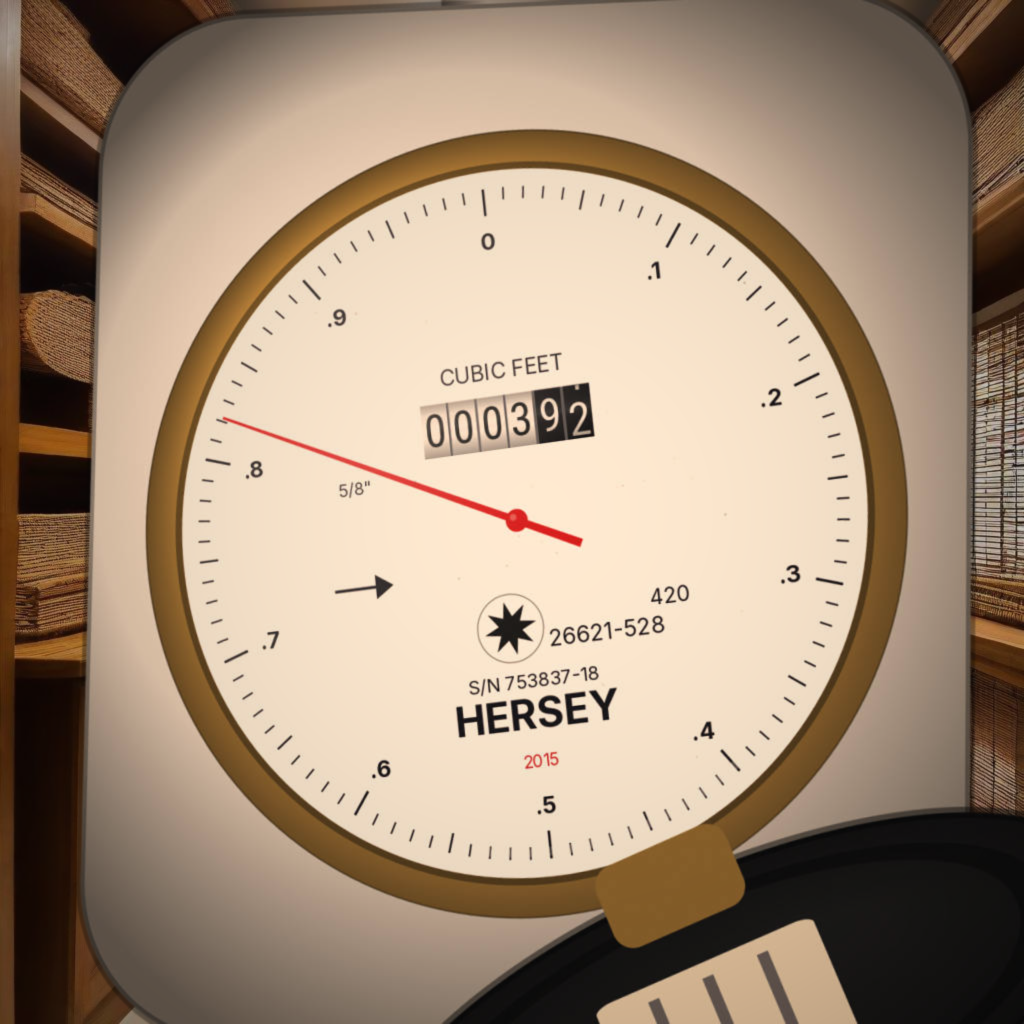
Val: 391.82 ft³
